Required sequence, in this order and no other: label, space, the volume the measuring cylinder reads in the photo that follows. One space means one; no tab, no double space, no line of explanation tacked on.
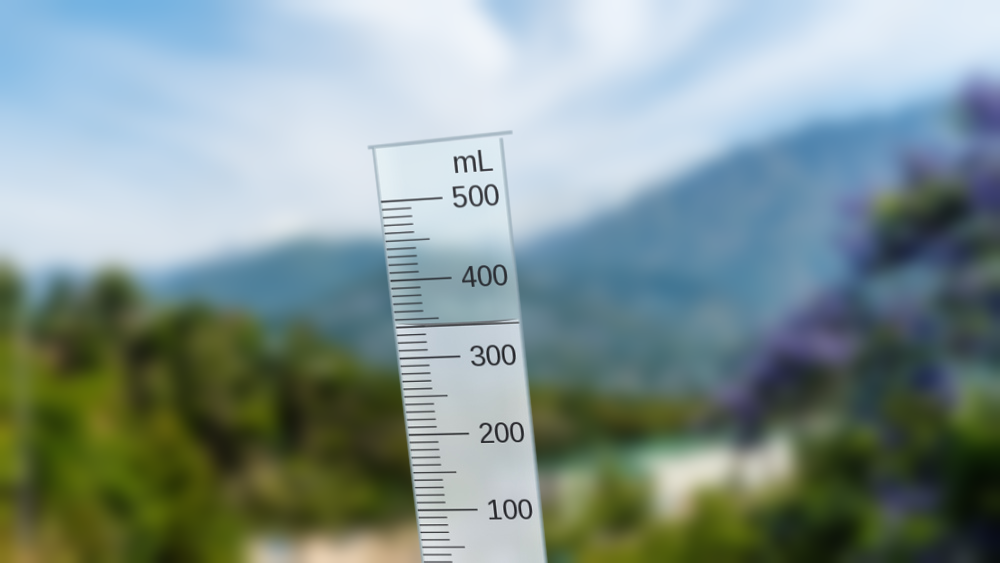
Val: 340 mL
